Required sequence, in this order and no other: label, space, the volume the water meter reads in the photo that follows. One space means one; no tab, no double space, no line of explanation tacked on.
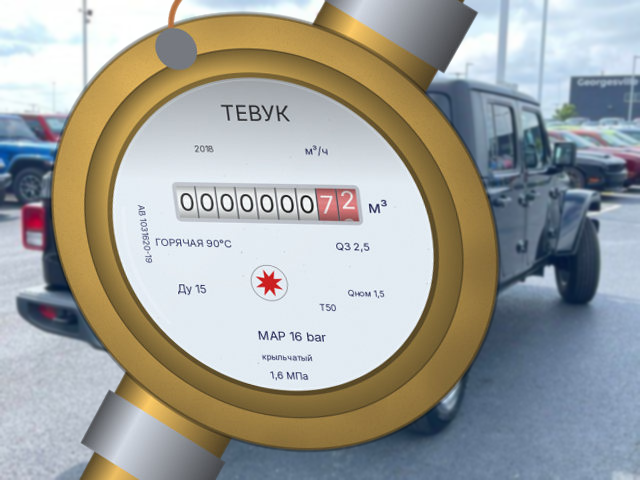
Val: 0.72 m³
